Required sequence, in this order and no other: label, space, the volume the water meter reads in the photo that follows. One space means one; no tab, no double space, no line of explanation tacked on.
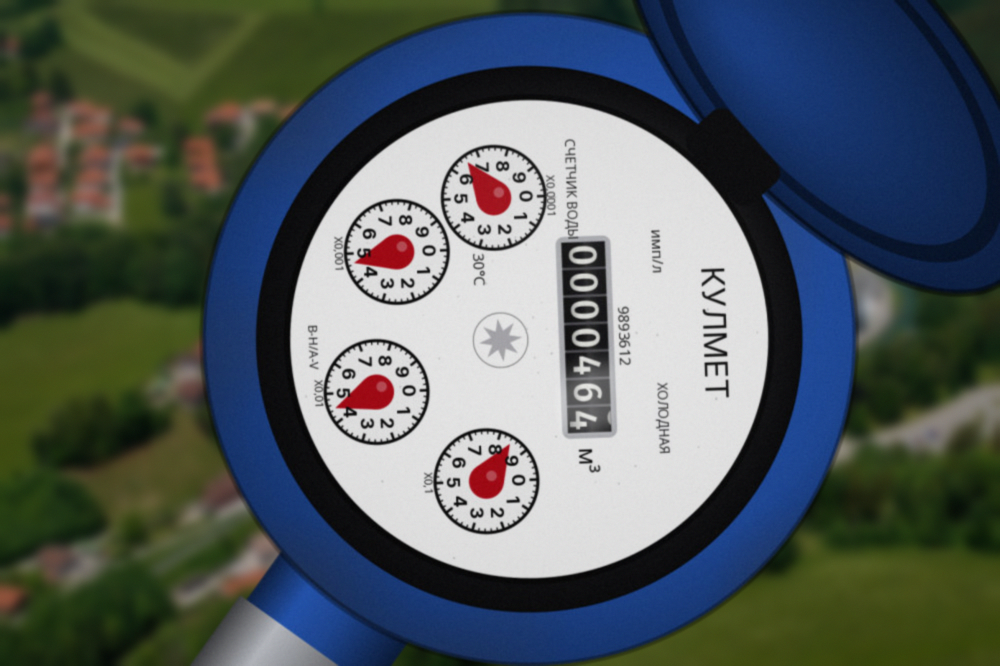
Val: 463.8446 m³
